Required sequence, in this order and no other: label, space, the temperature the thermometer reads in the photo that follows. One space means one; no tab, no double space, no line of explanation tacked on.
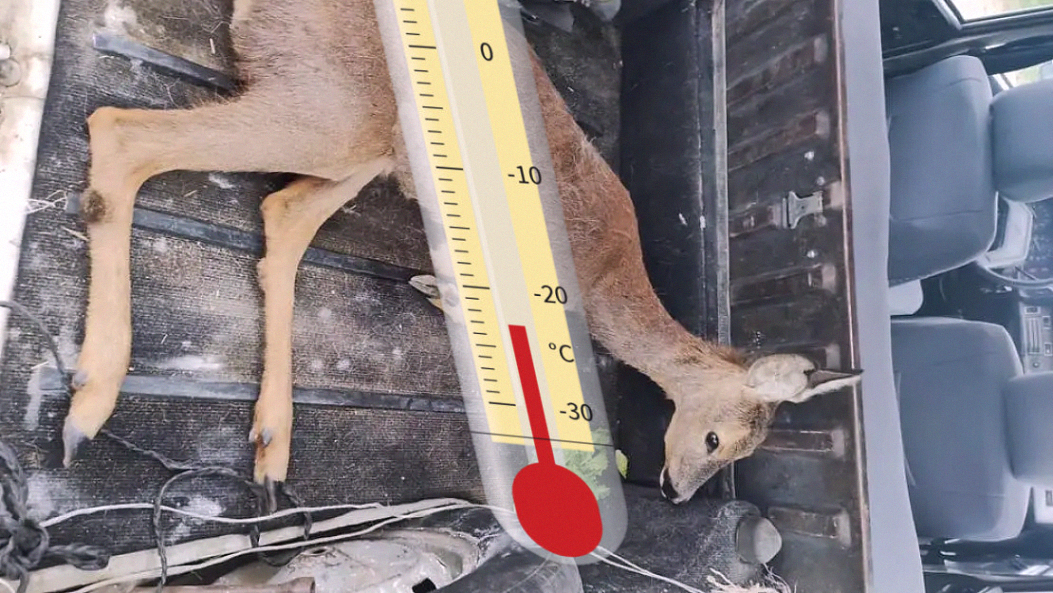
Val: -23 °C
